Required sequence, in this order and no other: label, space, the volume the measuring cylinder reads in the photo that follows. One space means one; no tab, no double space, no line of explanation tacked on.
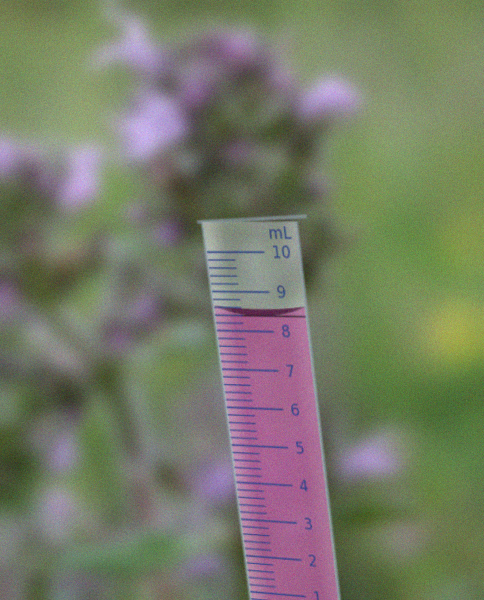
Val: 8.4 mL
